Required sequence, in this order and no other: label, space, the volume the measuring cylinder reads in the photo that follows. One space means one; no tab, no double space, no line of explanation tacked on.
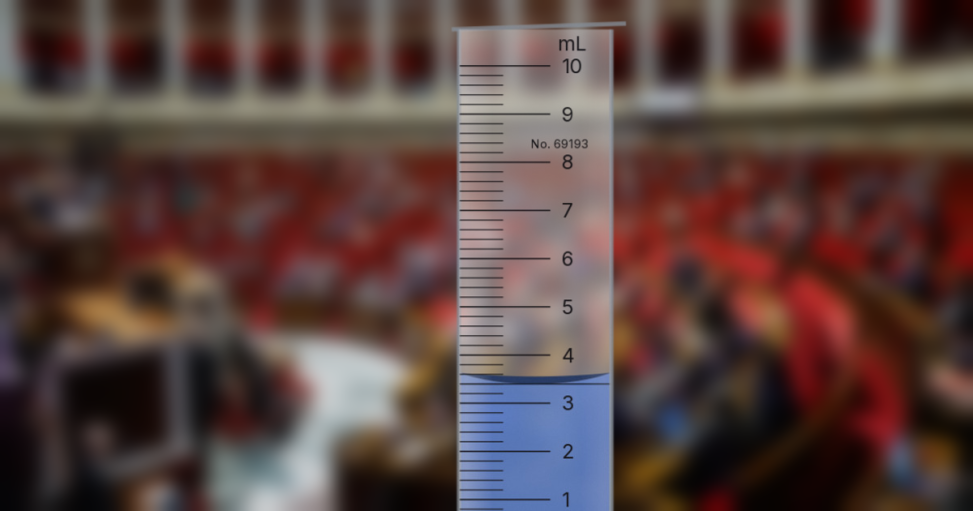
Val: 3.4 mL
